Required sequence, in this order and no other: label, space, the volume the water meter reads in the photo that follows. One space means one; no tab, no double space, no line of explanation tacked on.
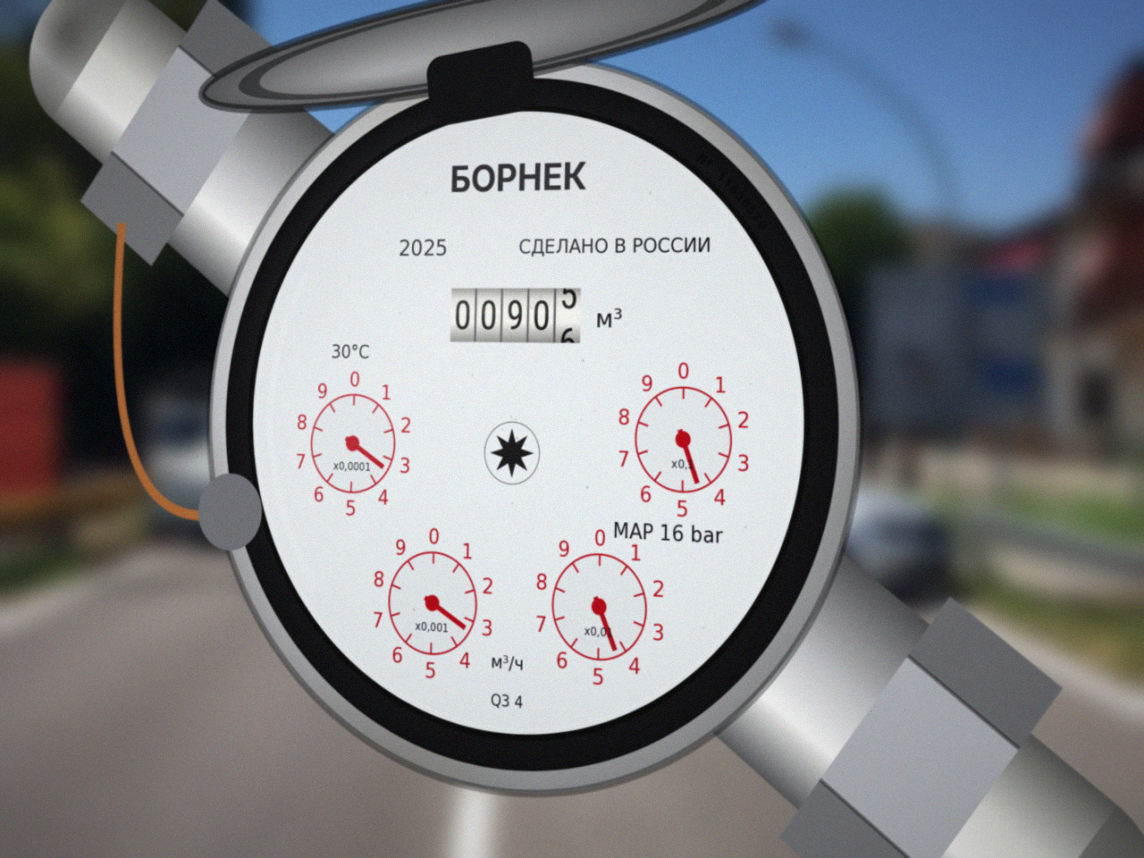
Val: 905.4433 m³
